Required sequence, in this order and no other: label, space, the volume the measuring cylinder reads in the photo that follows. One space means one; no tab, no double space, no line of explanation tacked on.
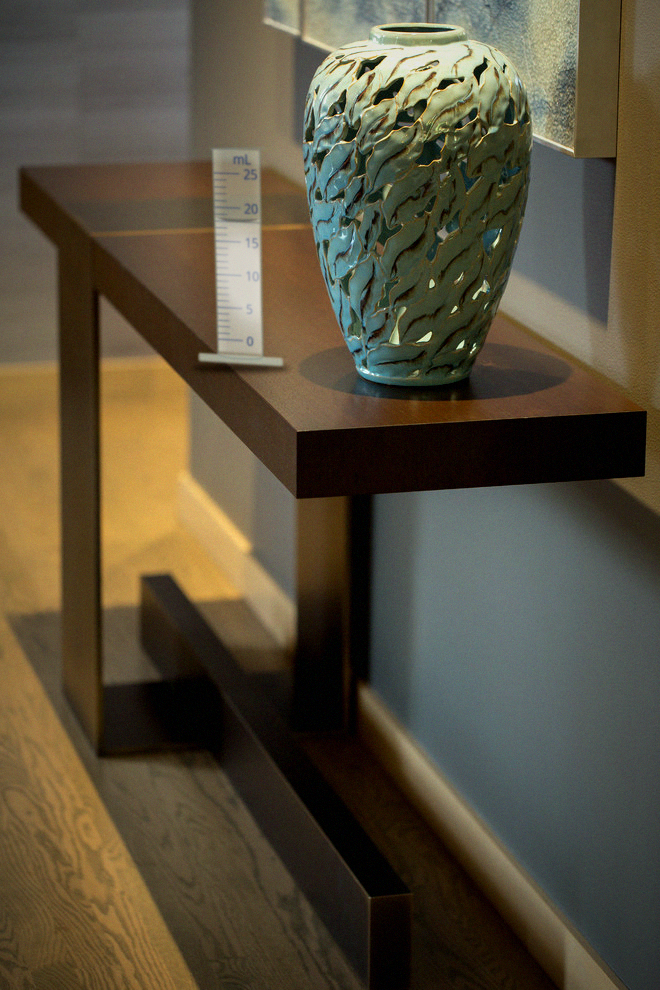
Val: 18 mL
